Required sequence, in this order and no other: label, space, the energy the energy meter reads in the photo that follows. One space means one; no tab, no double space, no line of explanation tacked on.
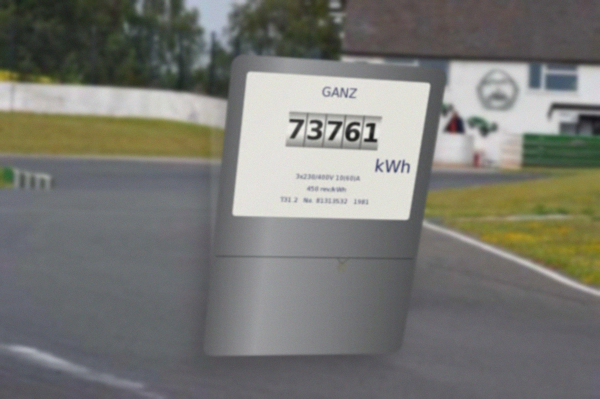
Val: 73761 kWh
